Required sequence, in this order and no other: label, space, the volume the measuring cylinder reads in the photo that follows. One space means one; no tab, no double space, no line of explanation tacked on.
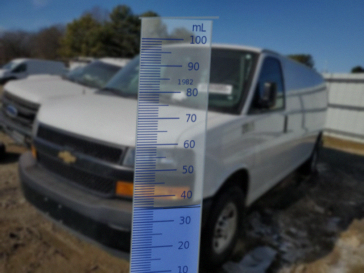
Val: 35 mL
